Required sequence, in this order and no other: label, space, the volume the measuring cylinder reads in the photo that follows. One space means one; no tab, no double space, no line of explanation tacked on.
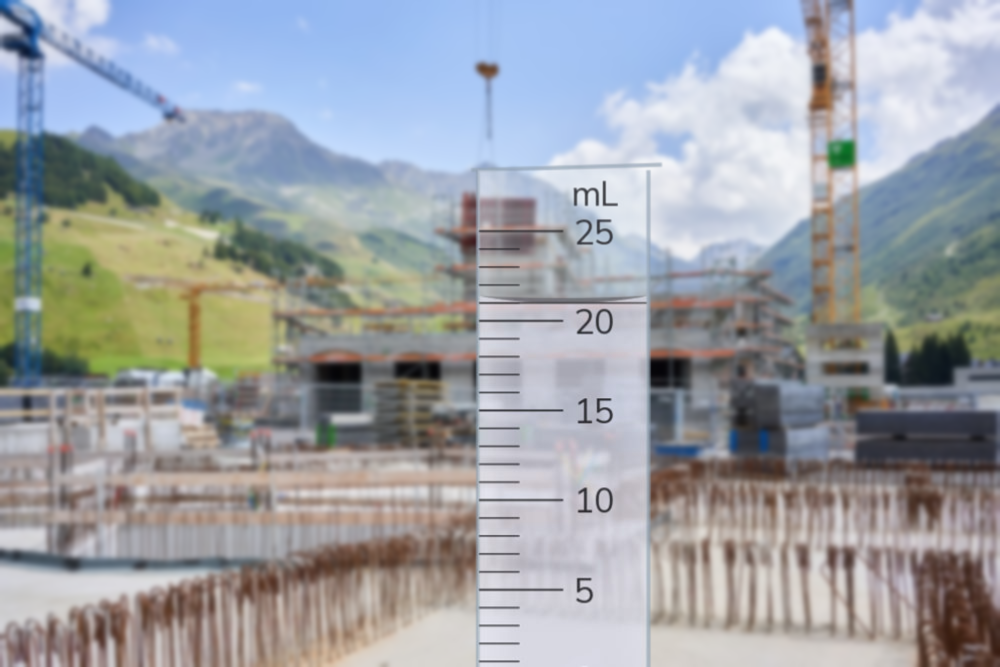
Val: 21 mL
